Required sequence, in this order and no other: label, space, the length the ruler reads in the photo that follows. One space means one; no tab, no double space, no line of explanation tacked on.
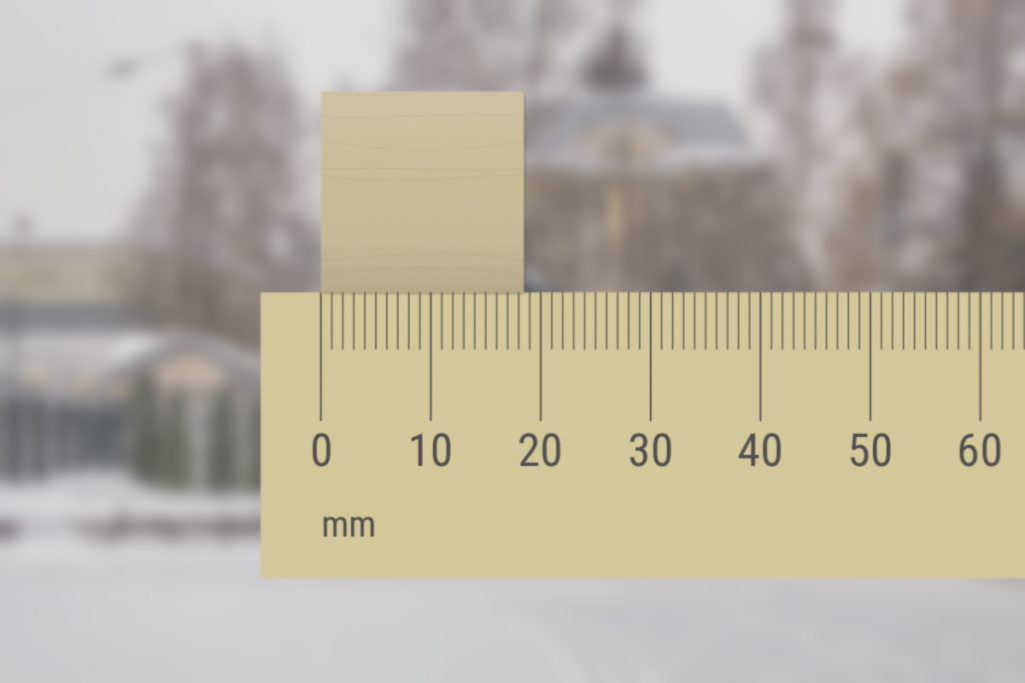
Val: 18.5 mm
